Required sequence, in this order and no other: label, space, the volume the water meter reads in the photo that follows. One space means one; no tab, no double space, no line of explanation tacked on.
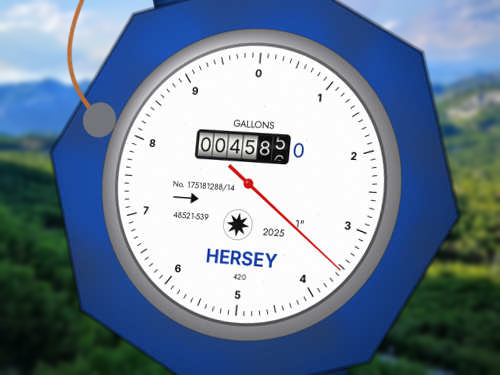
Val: 45853.5 gal
